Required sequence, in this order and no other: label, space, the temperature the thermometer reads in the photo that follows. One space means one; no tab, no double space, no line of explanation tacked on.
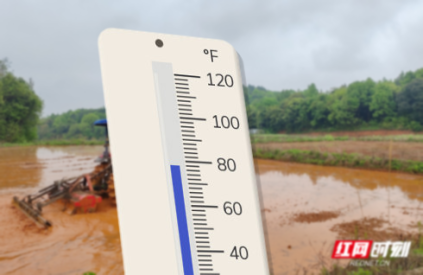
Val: 78 °F
